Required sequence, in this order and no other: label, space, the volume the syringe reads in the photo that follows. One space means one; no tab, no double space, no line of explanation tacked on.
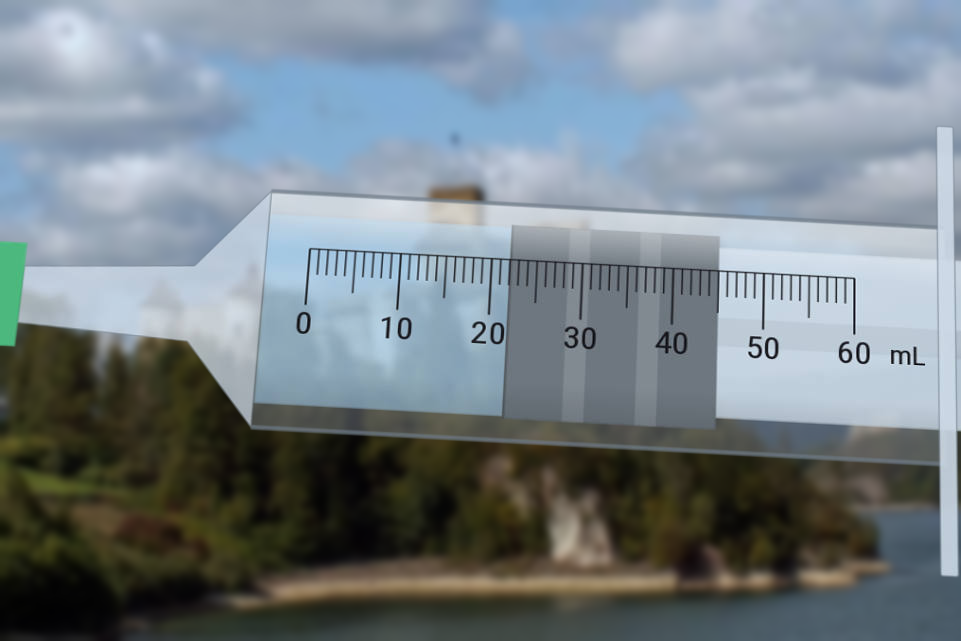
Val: 22 mL
